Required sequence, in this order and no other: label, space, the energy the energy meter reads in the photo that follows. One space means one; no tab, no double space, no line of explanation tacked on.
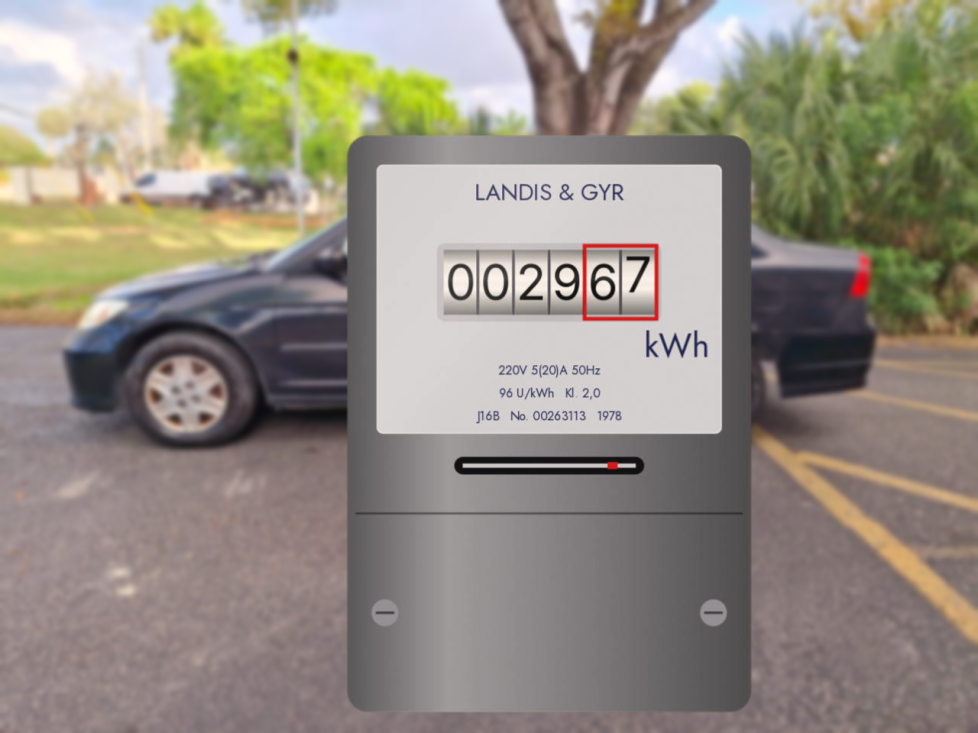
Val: 29.67 kWh
